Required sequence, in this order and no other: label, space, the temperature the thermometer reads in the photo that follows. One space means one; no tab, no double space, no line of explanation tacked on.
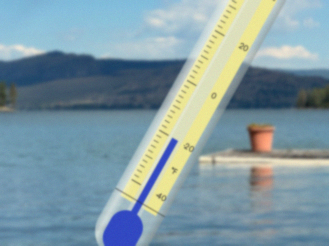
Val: -20 °F
